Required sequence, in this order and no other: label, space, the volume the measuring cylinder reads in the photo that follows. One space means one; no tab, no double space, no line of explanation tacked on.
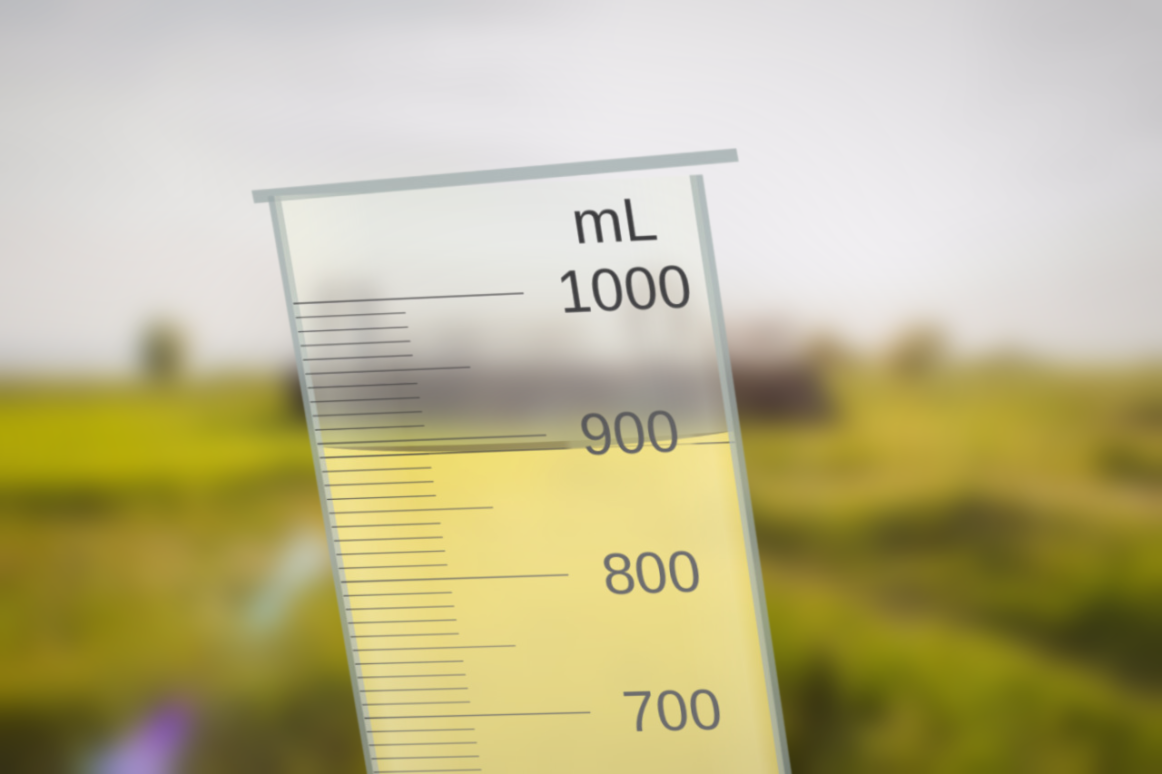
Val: 890 mL
